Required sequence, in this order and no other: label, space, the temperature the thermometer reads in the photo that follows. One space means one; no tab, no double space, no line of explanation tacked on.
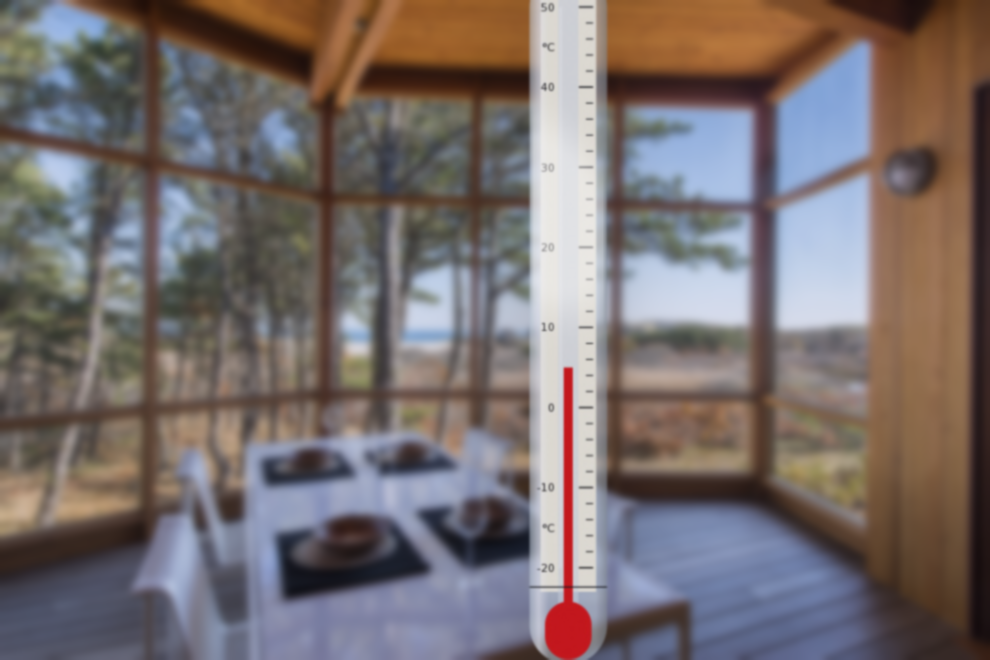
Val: 5 °C
